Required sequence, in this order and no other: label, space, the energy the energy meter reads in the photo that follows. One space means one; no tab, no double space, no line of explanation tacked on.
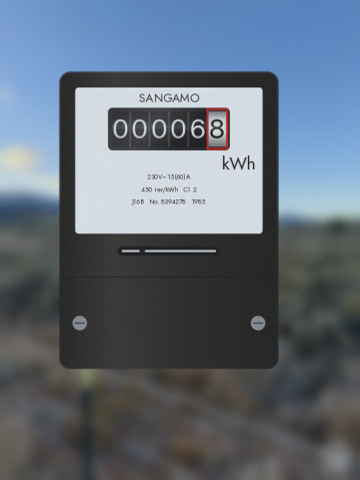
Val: 6.8 kWh
